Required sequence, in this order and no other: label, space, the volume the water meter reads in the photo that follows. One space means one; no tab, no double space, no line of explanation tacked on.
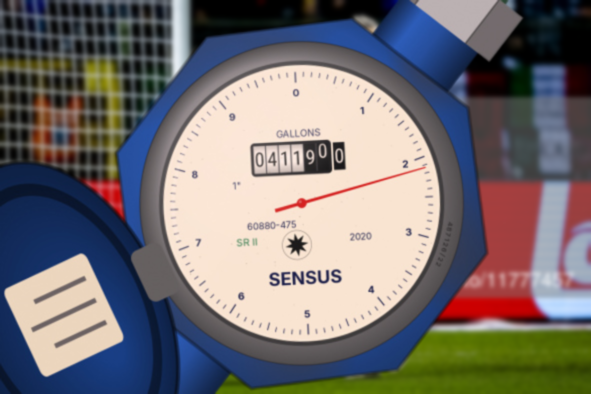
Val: 411902.1 gal
